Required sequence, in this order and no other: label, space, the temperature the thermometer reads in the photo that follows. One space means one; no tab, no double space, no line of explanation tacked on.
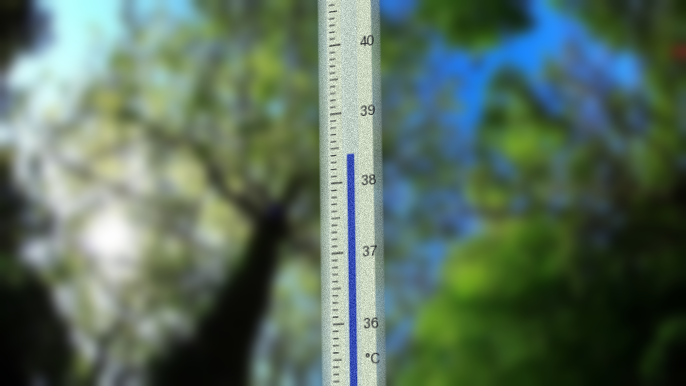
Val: 38.4 °C
